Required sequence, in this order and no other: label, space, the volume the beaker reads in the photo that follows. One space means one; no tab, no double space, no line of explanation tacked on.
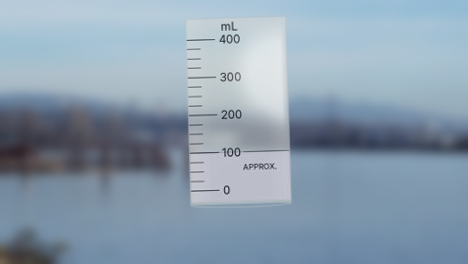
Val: 100 mL
